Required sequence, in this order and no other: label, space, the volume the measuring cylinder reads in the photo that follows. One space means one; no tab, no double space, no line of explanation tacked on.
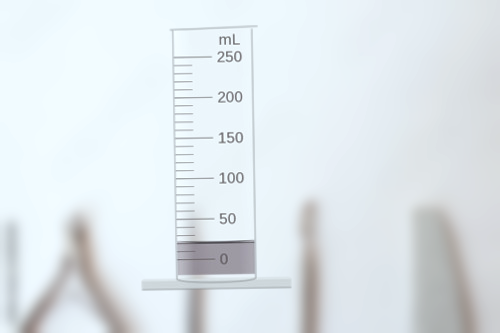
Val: 20 mL
